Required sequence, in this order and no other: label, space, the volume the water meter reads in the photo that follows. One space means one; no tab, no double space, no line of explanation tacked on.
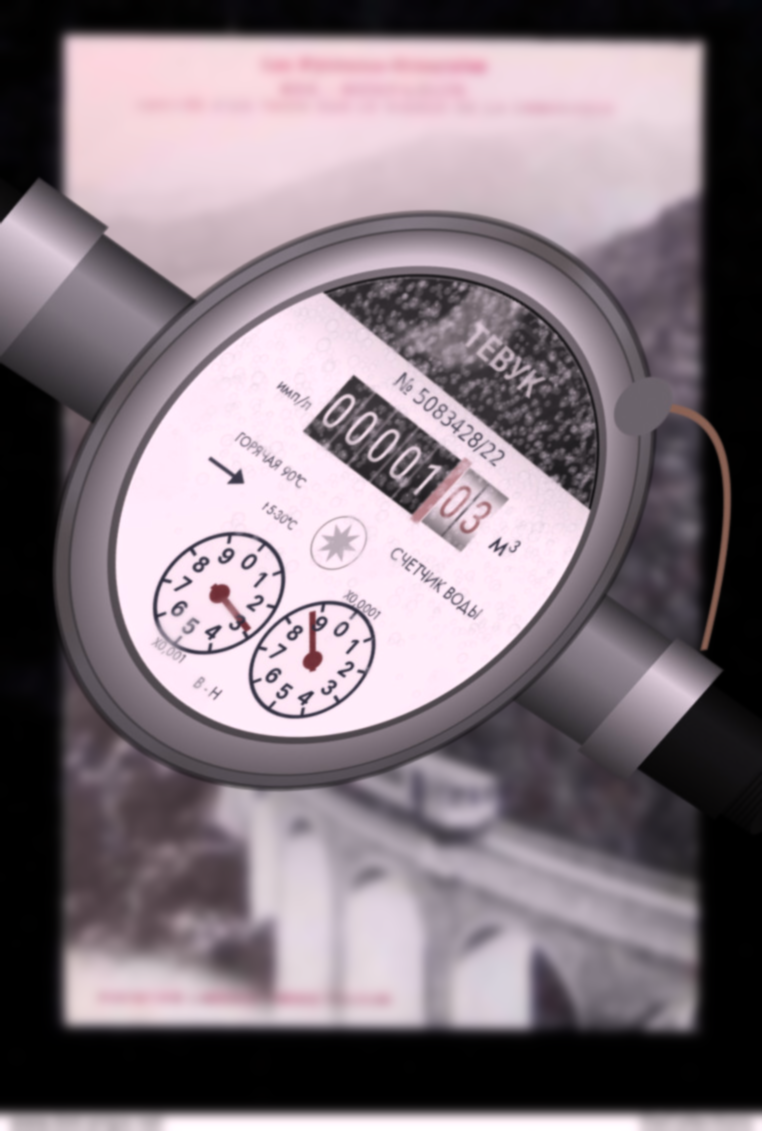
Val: 1.0328 m³
